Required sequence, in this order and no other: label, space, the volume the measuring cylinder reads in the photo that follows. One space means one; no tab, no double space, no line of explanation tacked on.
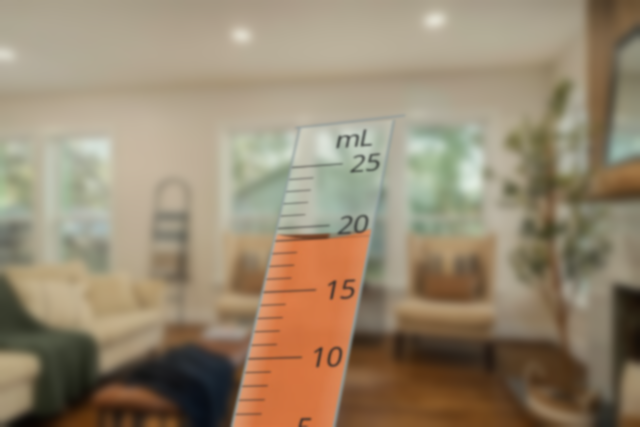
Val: 19 mL
